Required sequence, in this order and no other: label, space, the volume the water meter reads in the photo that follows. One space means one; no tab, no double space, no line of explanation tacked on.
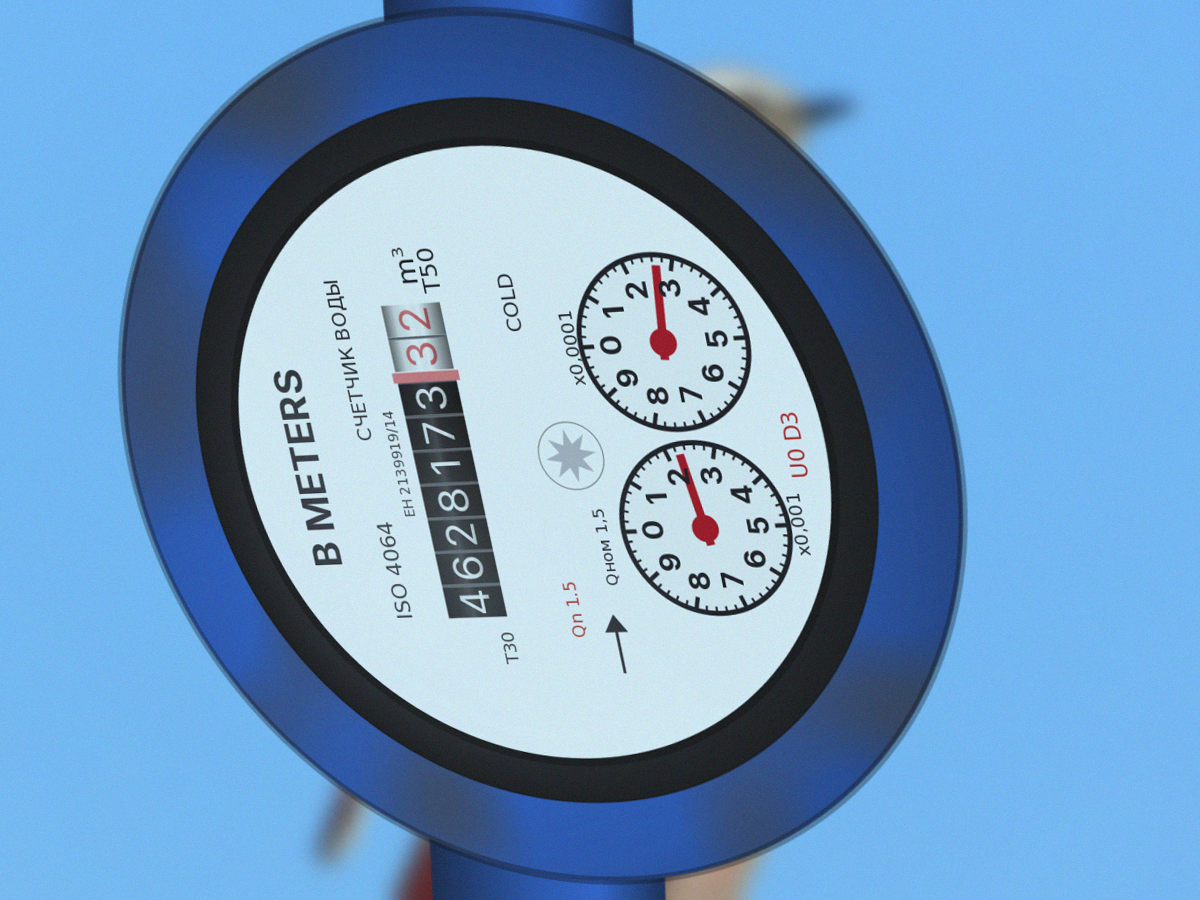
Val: 4628173.3222 m³
